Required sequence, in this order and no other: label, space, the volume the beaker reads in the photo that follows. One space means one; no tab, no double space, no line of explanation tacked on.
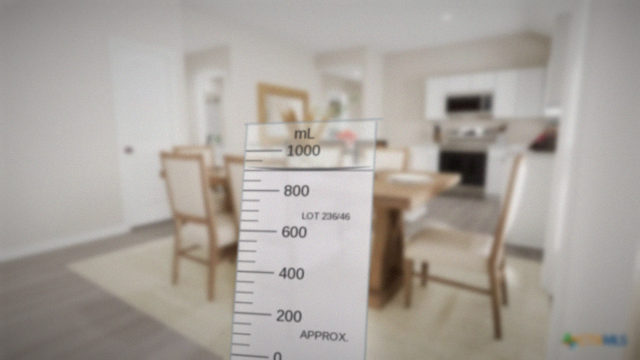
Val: 900 mL
